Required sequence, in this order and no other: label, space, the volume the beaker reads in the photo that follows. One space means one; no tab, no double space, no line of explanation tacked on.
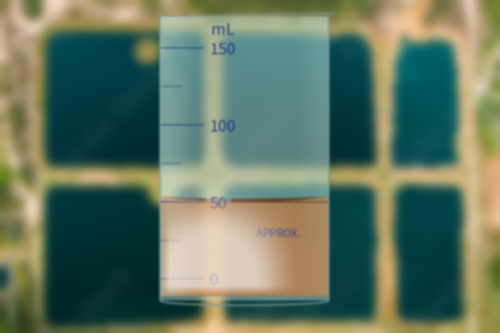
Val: 50 mL
